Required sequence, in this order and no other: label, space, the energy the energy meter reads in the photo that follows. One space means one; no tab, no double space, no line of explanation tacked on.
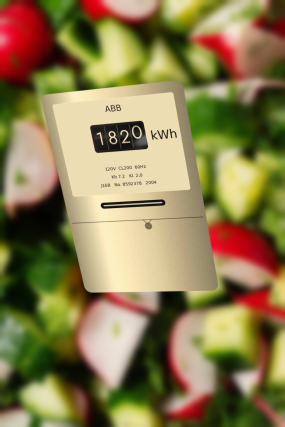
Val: 1820 kWh
